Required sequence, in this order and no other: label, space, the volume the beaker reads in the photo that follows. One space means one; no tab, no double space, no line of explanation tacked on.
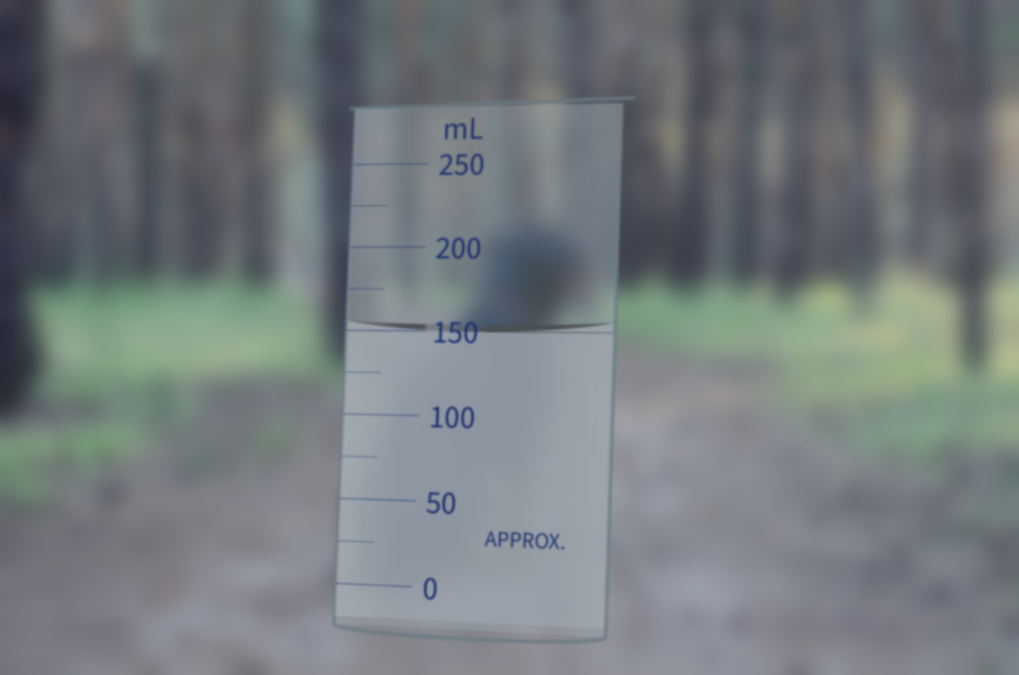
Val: 150 mL
